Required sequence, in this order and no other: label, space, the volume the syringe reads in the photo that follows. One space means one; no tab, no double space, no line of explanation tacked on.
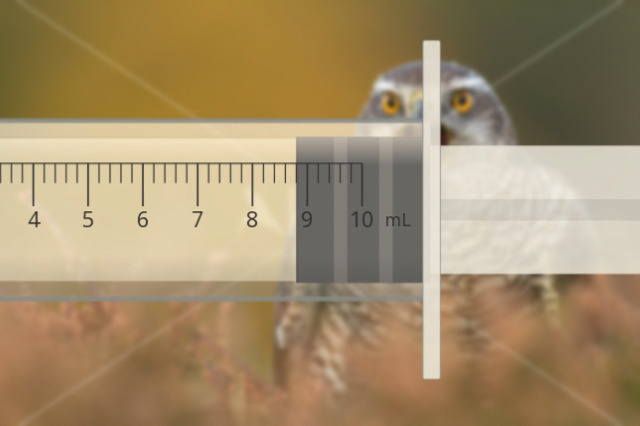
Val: 8.8 mL
